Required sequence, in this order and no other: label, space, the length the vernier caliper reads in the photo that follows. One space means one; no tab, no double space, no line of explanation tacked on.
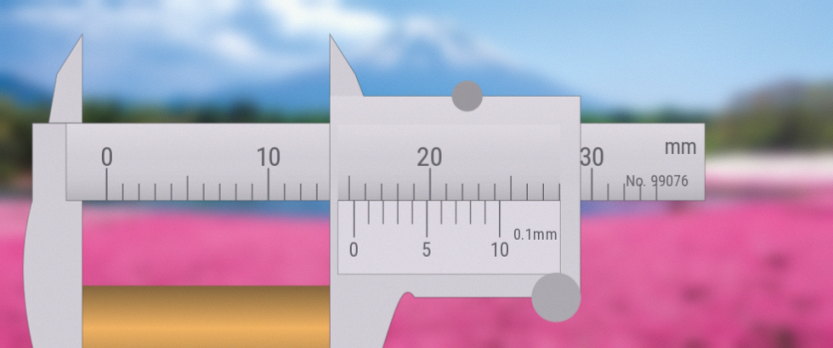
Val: 15.3 mm
